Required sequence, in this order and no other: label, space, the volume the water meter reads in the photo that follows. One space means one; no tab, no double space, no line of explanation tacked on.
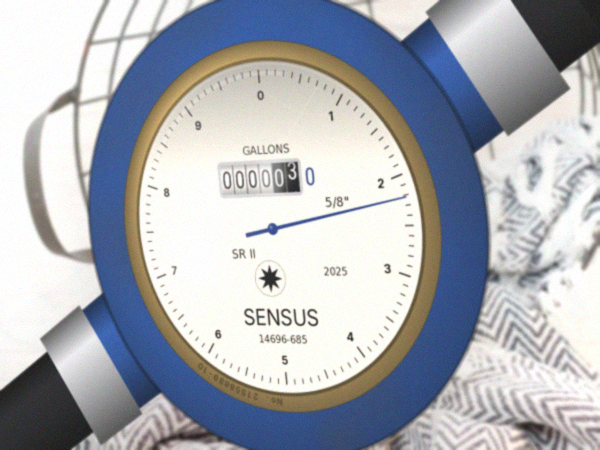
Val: 32.2 gal
